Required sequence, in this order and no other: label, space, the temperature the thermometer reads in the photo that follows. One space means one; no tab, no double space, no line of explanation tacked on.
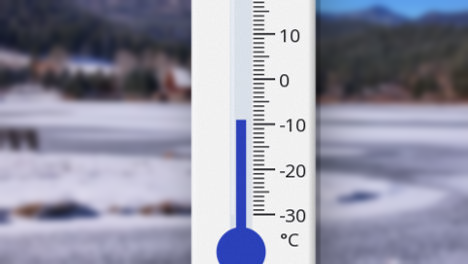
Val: -9 °C
